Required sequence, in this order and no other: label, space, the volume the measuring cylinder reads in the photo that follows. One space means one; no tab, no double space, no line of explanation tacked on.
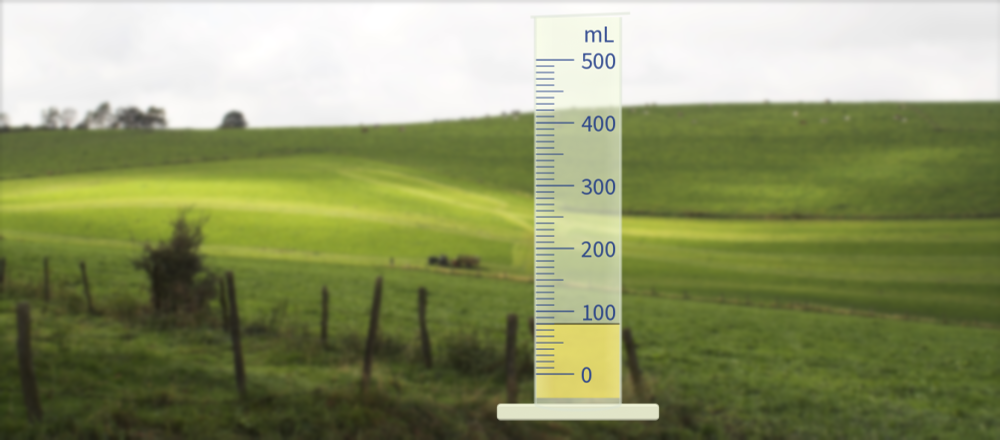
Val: 80 mL
